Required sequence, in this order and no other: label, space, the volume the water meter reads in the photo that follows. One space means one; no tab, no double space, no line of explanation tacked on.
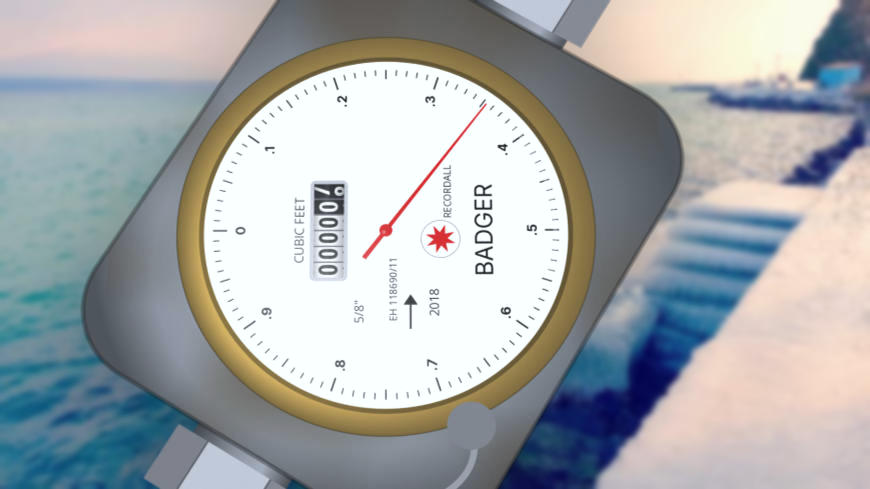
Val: 7.35 ft³
